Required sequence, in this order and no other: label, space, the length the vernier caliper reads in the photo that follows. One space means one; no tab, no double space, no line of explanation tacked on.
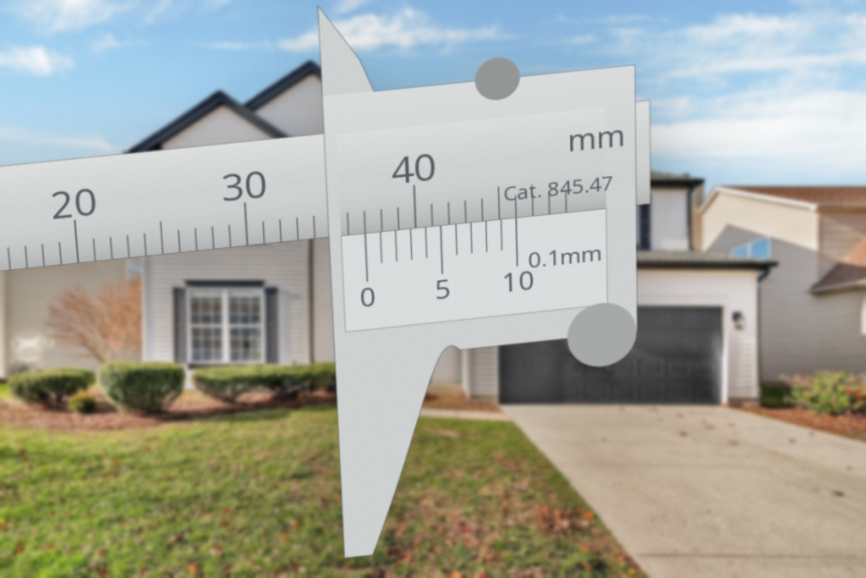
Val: 37.0 mm
